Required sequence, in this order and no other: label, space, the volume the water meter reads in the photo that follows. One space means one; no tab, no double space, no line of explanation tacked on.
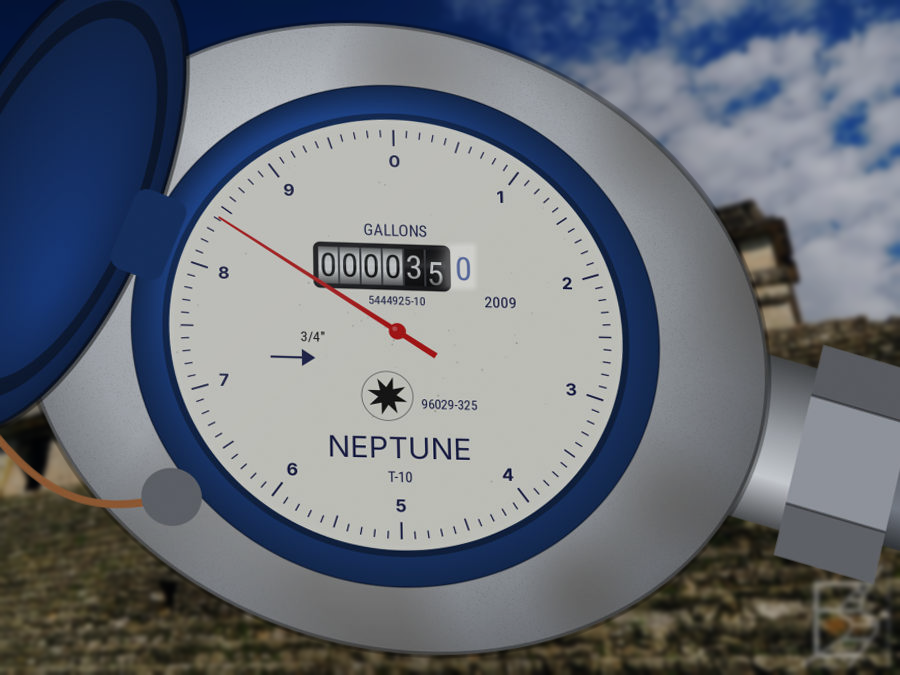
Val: 348.4 gal
